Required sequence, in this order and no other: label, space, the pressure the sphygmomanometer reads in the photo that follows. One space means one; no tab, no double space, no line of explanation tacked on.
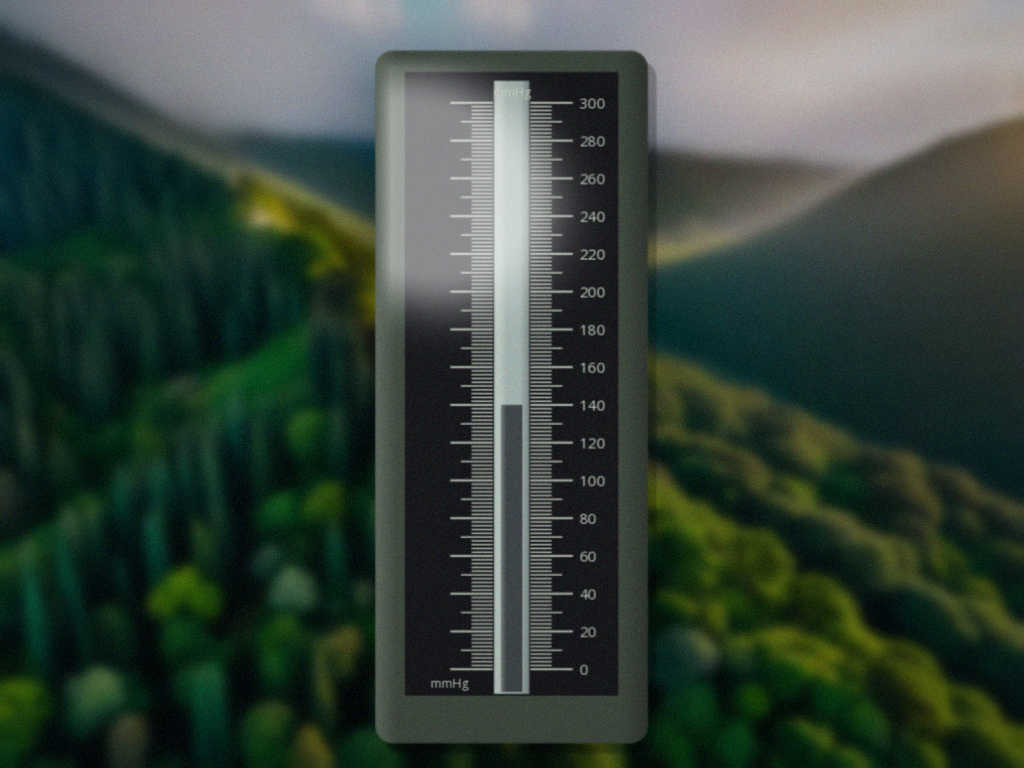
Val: 140 mmHg
